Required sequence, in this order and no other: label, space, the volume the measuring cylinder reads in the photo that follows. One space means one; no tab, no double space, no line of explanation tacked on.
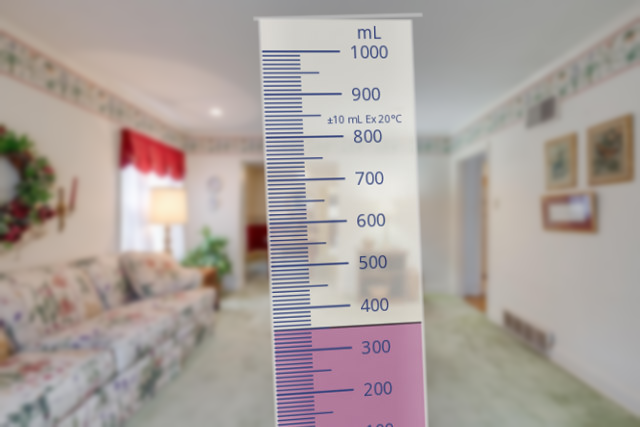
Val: 350 mL
